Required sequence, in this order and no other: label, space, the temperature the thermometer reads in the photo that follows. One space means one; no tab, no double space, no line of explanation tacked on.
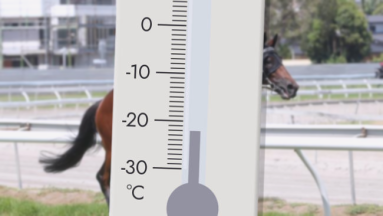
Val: -22 °C
